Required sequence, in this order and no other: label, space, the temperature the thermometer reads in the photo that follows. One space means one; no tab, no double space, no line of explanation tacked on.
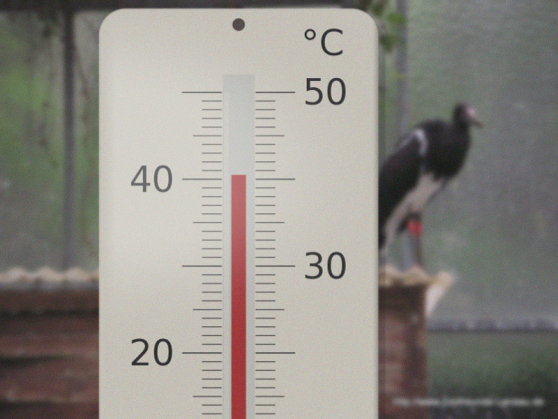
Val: 40.5 °C
